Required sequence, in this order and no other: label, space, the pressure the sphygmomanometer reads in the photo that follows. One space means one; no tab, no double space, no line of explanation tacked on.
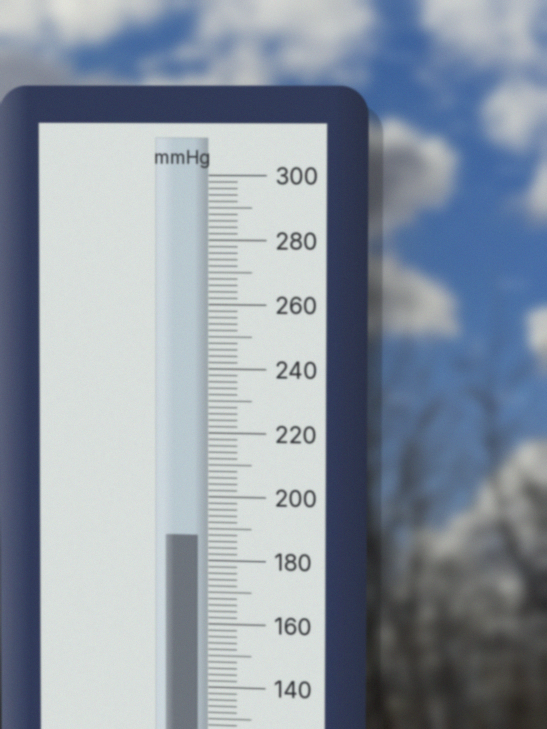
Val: 188 mmHg
